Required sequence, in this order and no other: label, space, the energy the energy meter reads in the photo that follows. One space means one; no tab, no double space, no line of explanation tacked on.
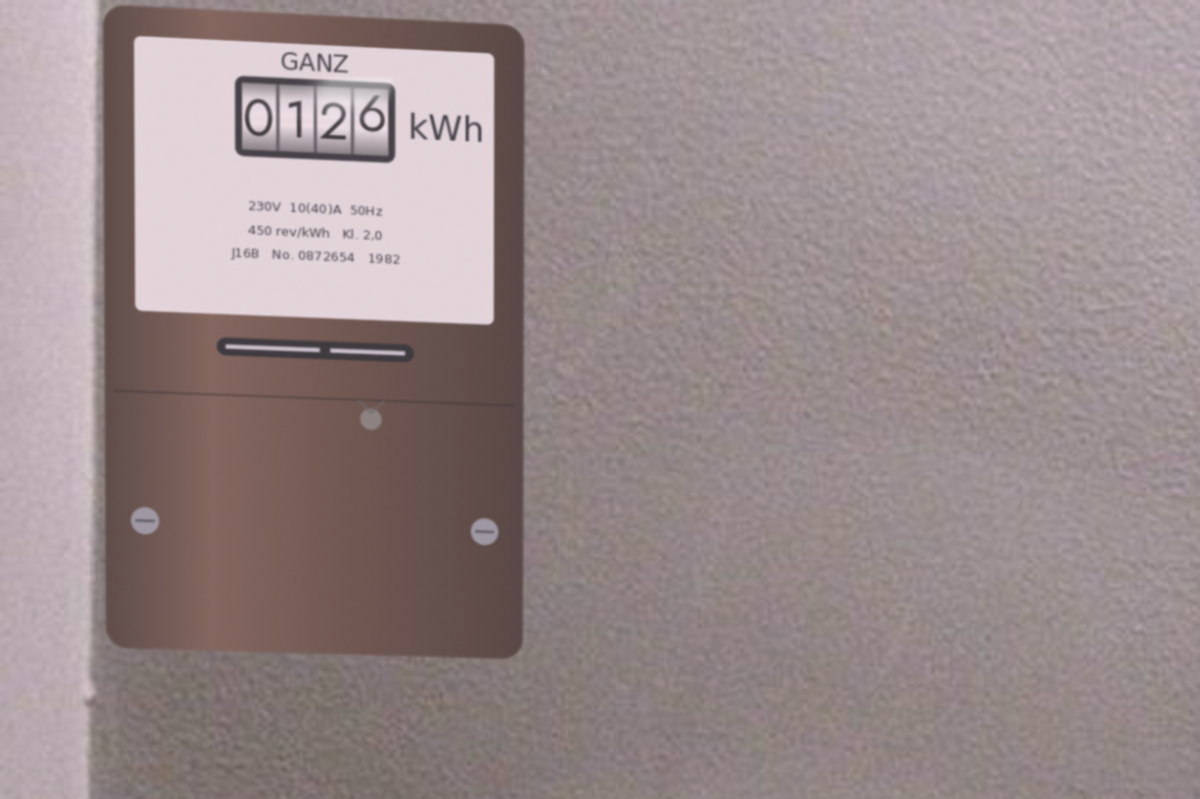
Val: 126 kWh
